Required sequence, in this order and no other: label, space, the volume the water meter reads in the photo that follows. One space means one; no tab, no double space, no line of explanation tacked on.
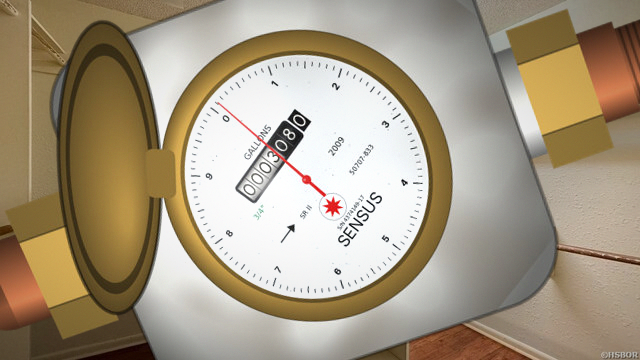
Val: 3080.1 gal
